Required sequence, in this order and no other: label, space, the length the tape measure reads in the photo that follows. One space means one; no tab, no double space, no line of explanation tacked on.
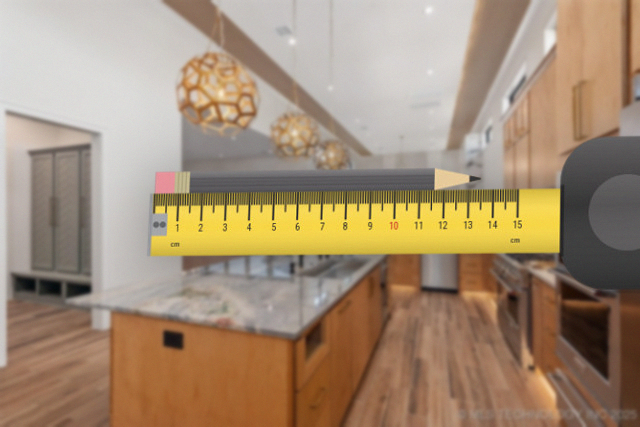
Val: 13.5 cm
